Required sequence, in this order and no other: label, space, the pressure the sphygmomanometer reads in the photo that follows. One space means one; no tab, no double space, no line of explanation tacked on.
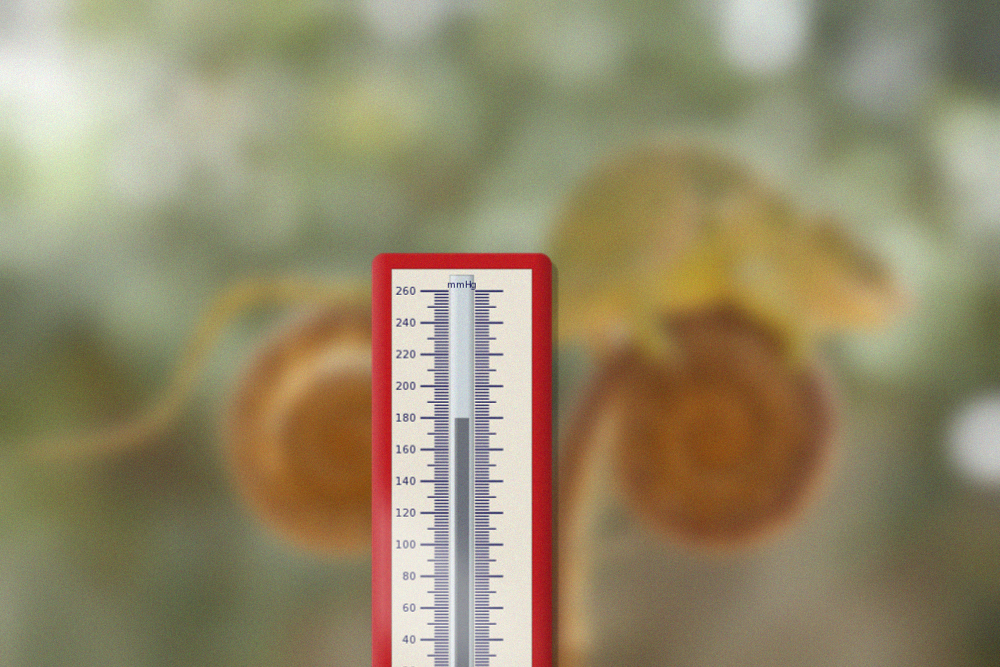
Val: 180 mmHg
